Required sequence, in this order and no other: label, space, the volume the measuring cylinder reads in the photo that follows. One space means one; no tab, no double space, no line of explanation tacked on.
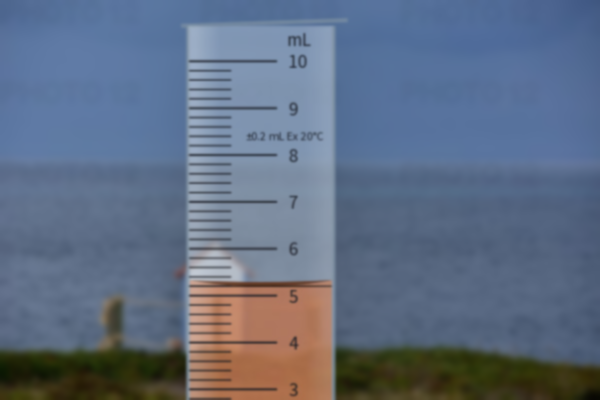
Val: 5.2 mL
